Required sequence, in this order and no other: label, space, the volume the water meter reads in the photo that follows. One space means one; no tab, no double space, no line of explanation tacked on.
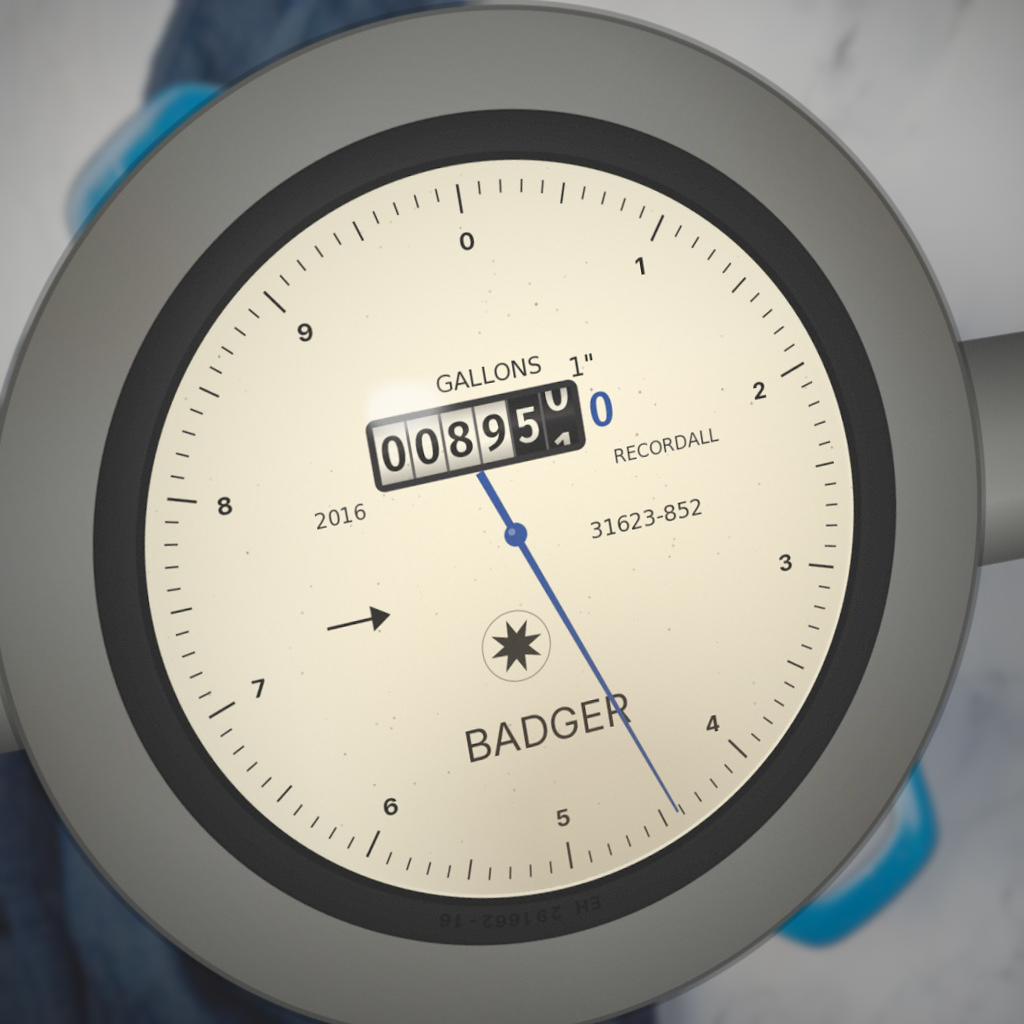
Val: 89504.4 gal
